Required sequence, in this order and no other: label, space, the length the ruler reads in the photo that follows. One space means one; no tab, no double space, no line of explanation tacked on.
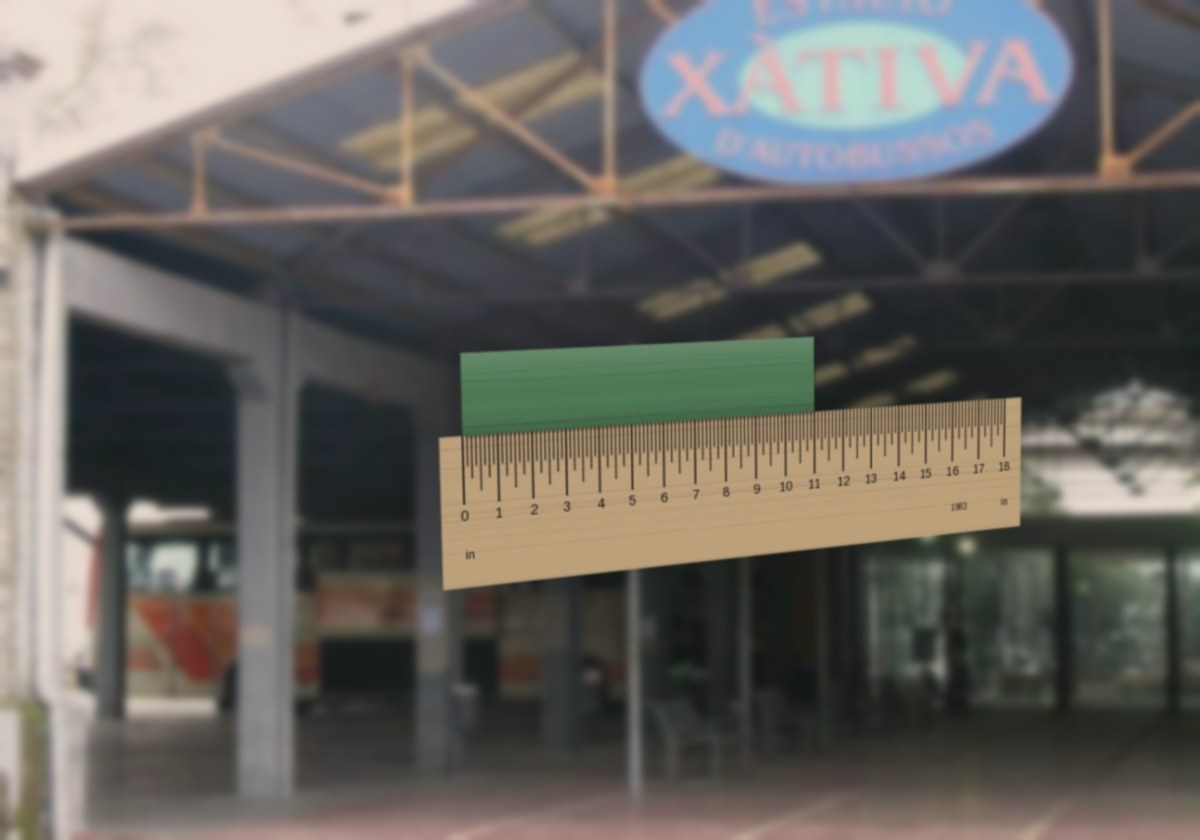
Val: 11 in
